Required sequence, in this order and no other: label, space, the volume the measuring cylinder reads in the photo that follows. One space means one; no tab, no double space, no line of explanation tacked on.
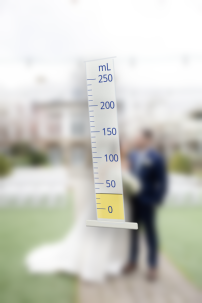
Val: 30 mL
